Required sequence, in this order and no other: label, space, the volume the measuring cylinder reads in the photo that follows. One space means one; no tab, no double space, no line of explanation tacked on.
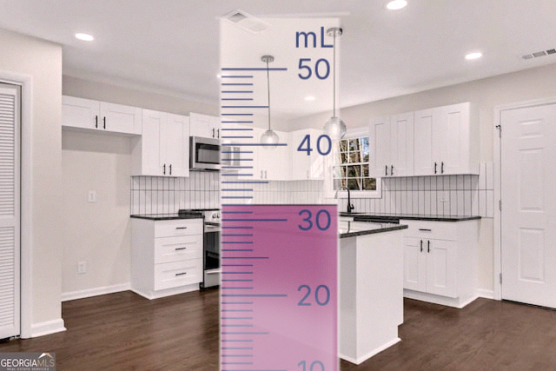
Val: 32 mL
